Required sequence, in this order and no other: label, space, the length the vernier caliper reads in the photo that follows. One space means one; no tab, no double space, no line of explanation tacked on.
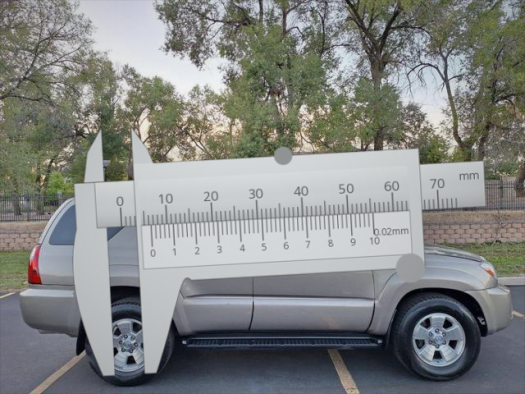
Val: 6.5 mm
